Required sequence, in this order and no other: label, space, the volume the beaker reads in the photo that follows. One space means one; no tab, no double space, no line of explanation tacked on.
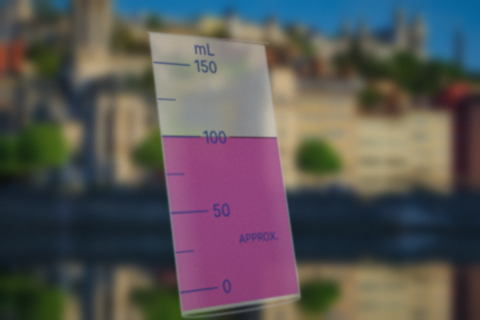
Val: 100 mL
